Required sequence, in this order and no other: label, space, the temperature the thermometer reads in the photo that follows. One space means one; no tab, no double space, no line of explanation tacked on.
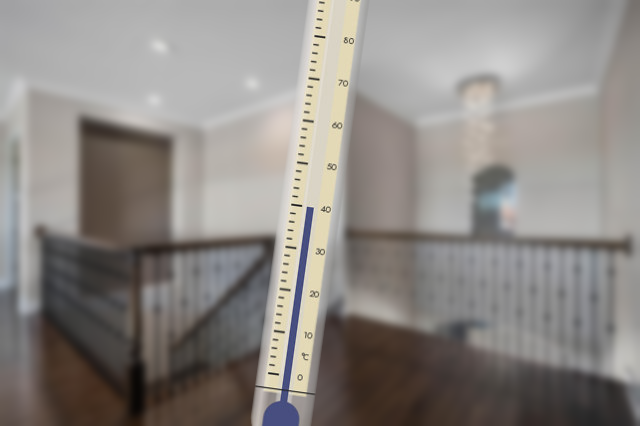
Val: 40 °C
